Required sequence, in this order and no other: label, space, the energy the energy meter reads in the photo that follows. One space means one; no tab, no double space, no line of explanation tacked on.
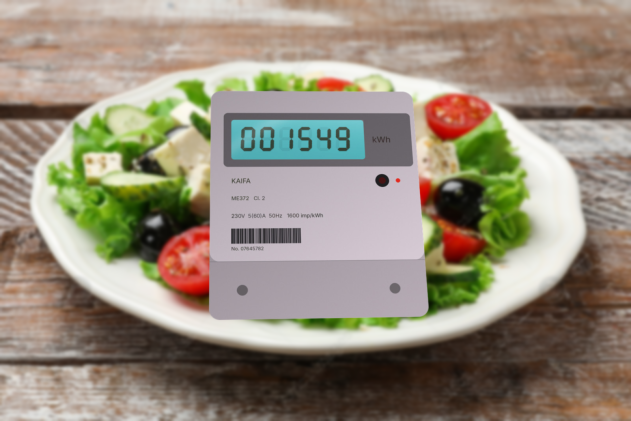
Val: 1549 kWh
